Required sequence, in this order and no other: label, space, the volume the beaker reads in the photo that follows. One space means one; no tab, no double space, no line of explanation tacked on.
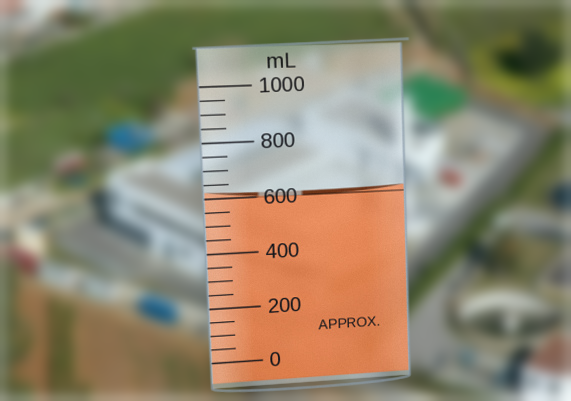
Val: 600 mL
